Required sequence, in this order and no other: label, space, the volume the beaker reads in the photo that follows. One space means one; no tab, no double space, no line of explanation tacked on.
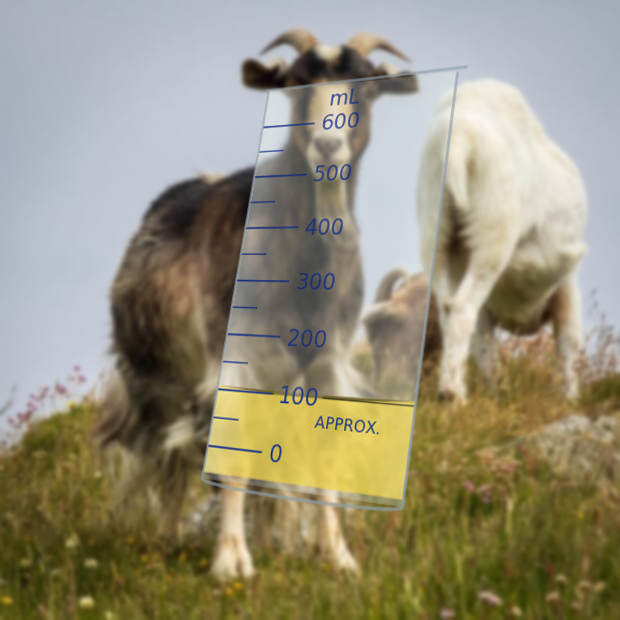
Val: 100 mL
